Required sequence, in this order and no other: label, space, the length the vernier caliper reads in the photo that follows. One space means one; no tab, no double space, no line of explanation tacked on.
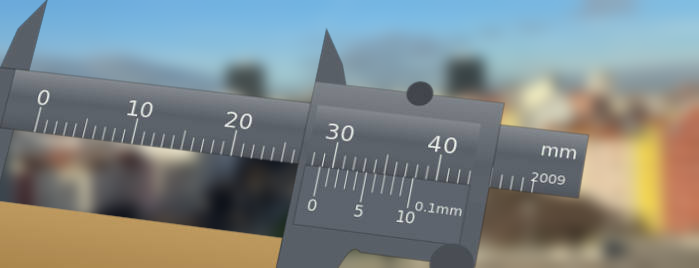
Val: 28.8 mm
